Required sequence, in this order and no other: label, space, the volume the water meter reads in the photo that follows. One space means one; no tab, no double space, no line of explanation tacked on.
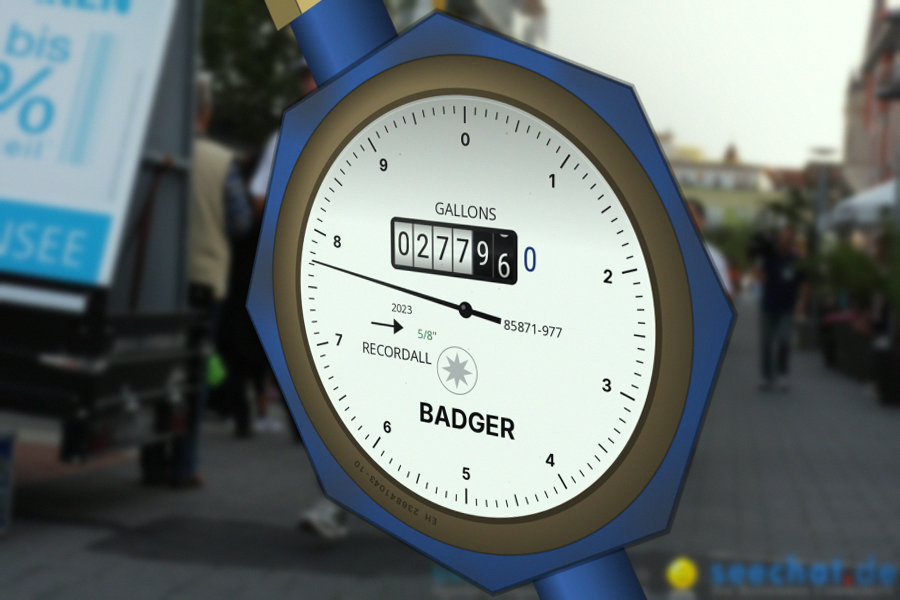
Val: 277957.7 gal
